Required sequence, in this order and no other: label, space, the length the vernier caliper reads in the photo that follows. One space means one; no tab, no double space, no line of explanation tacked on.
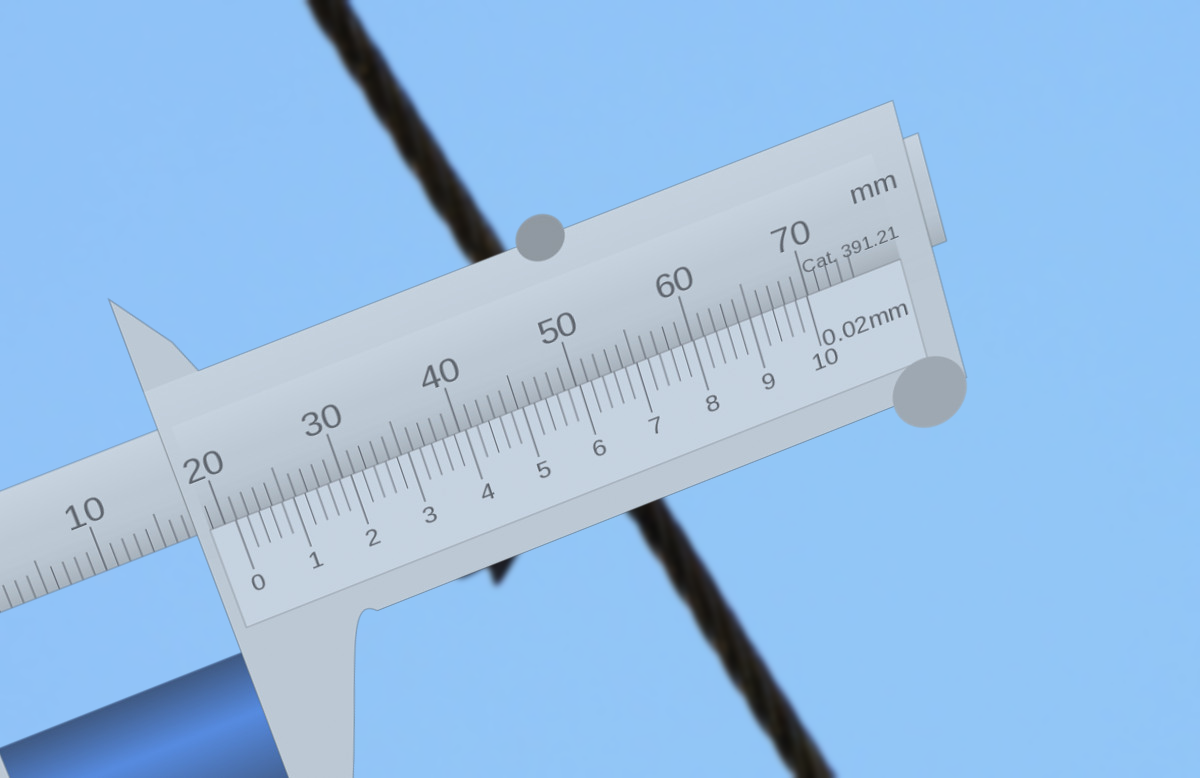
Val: 20.9 mm
